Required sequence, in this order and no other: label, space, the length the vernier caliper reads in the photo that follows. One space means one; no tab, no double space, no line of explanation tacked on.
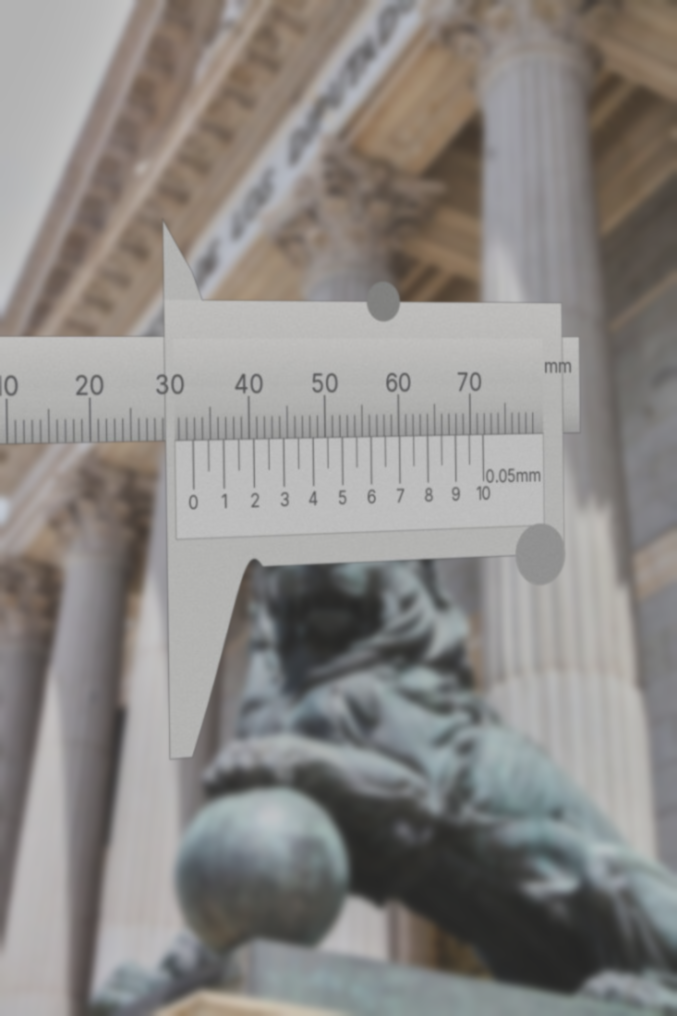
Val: 32.8 mm
